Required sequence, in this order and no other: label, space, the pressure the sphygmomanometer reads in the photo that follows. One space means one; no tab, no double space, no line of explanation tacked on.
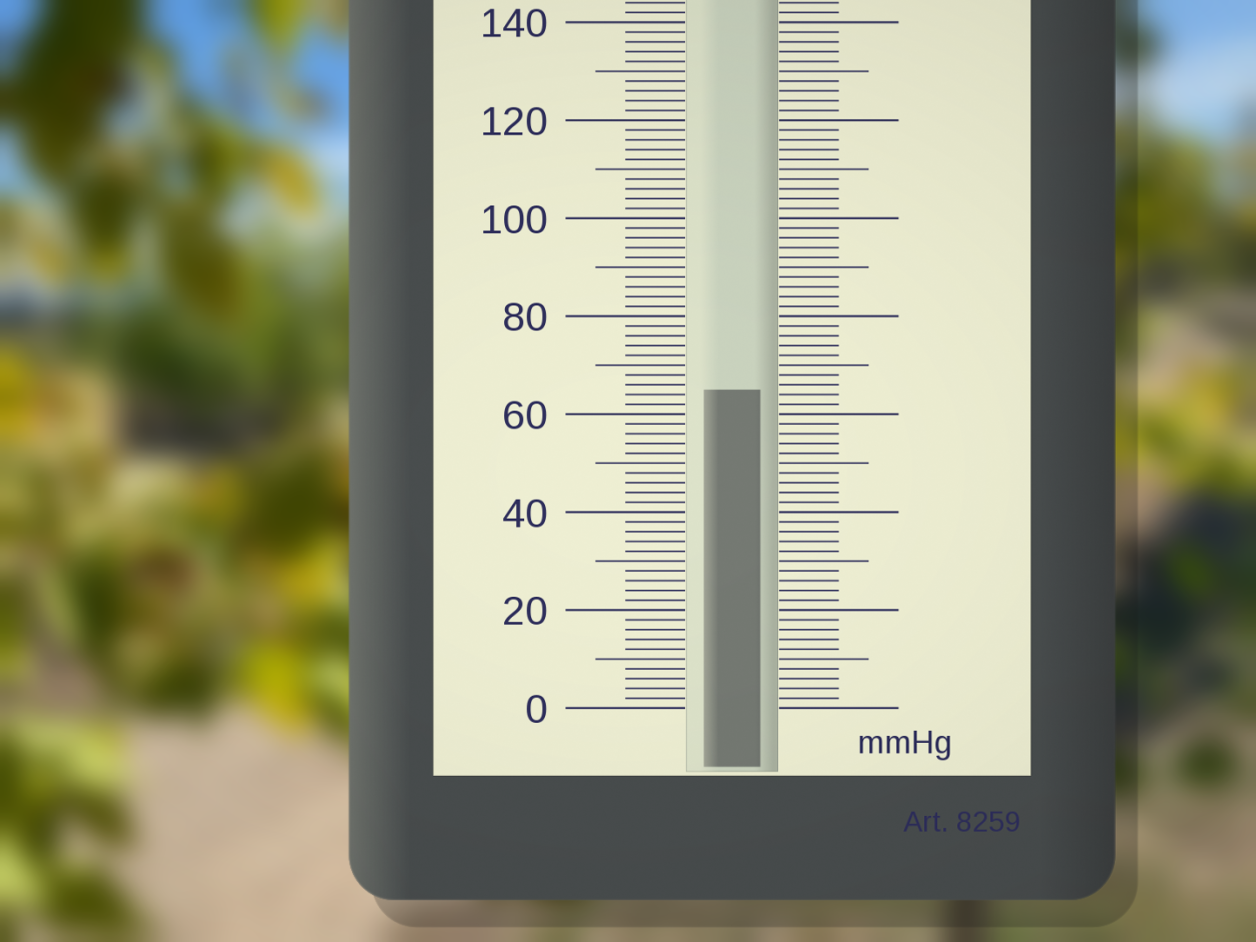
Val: 65 mmHg
